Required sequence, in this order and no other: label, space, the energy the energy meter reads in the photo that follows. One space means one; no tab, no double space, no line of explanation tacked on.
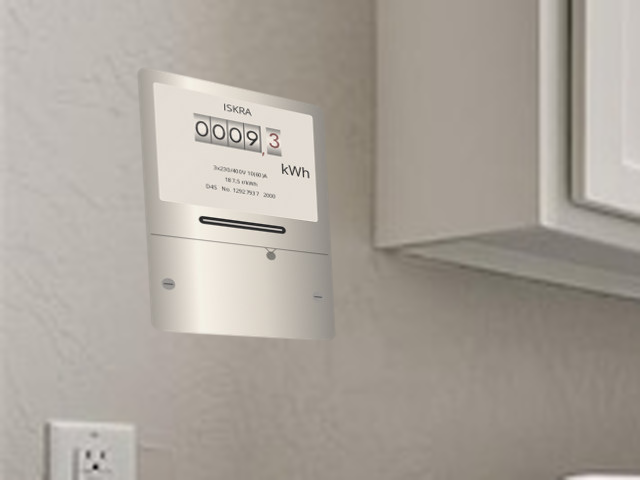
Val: 9.3 kWh
